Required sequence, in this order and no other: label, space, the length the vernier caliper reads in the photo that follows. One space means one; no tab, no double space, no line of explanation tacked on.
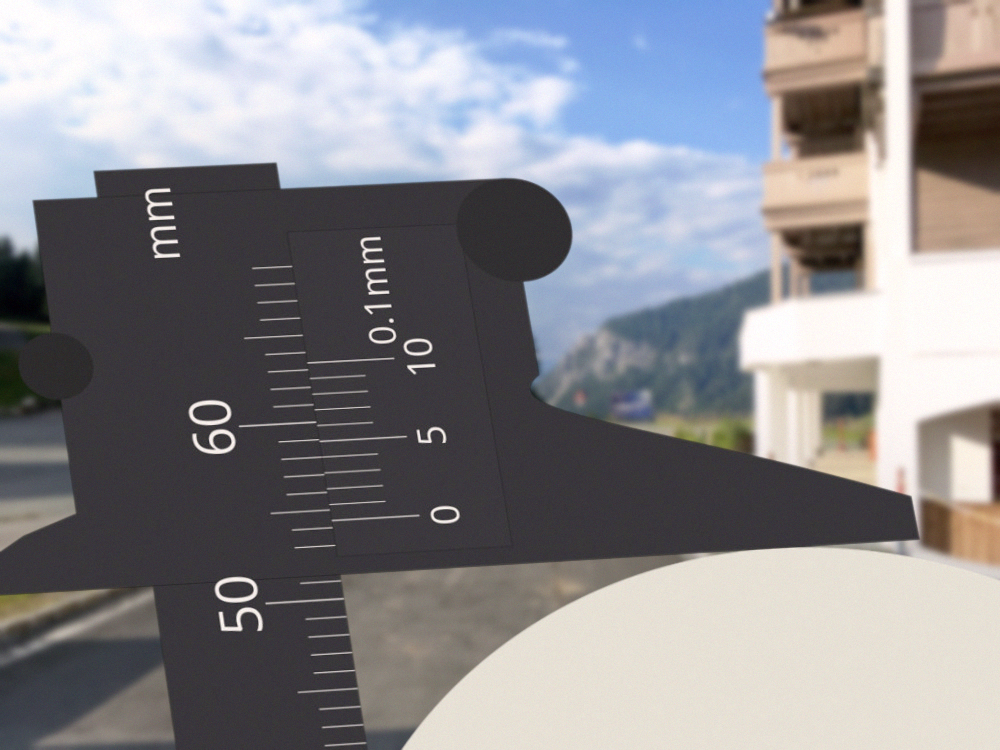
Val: 54.4 mm
